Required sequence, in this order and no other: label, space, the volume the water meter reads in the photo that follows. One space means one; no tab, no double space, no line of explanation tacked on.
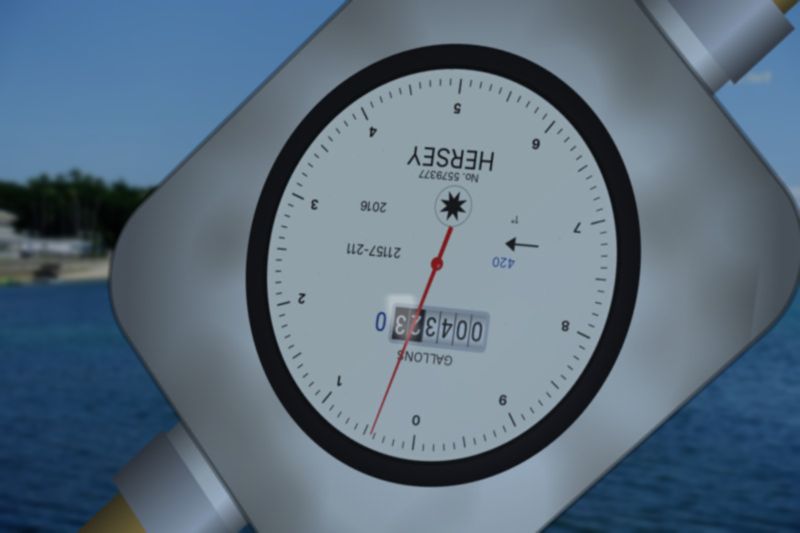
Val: 43230.4 gal
